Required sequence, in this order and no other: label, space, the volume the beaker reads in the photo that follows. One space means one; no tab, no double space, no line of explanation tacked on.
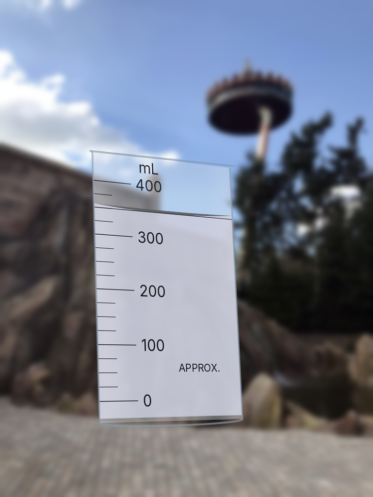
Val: 350 mL
